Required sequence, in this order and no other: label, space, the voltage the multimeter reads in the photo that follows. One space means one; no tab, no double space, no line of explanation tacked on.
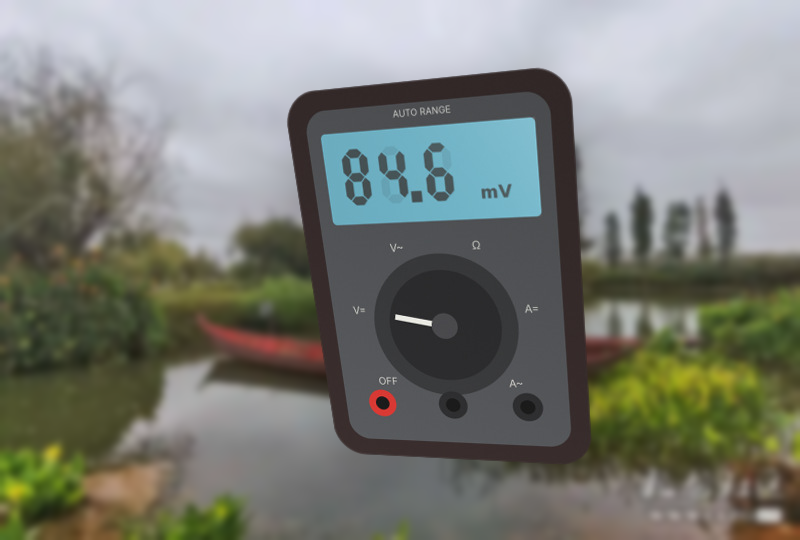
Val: 84.6 mV
